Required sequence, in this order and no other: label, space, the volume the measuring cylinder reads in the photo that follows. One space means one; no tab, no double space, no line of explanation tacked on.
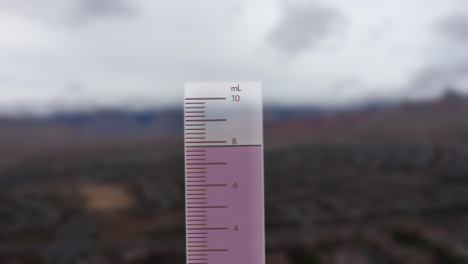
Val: 7.8 mL
